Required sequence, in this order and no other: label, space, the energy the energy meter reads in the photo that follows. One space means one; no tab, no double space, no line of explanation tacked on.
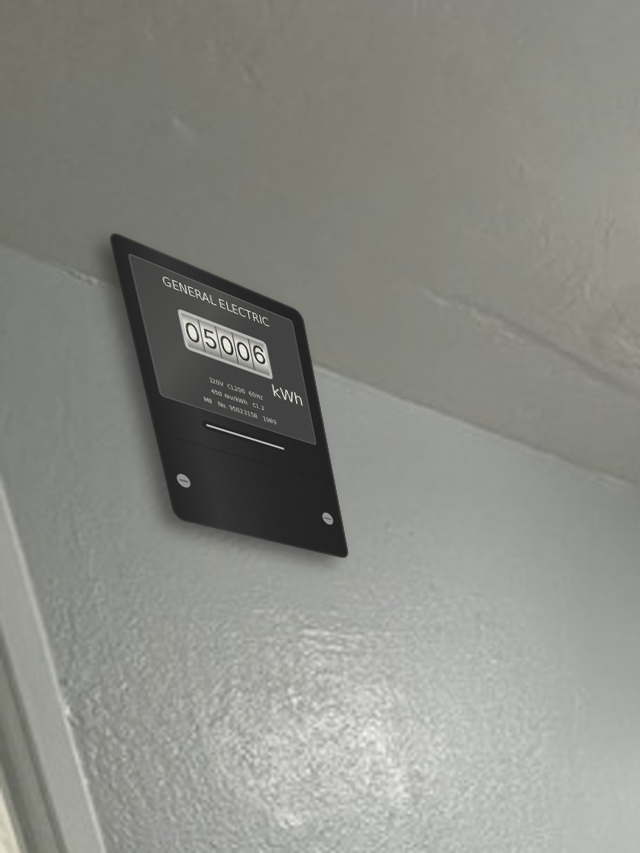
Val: 5006 kWh
